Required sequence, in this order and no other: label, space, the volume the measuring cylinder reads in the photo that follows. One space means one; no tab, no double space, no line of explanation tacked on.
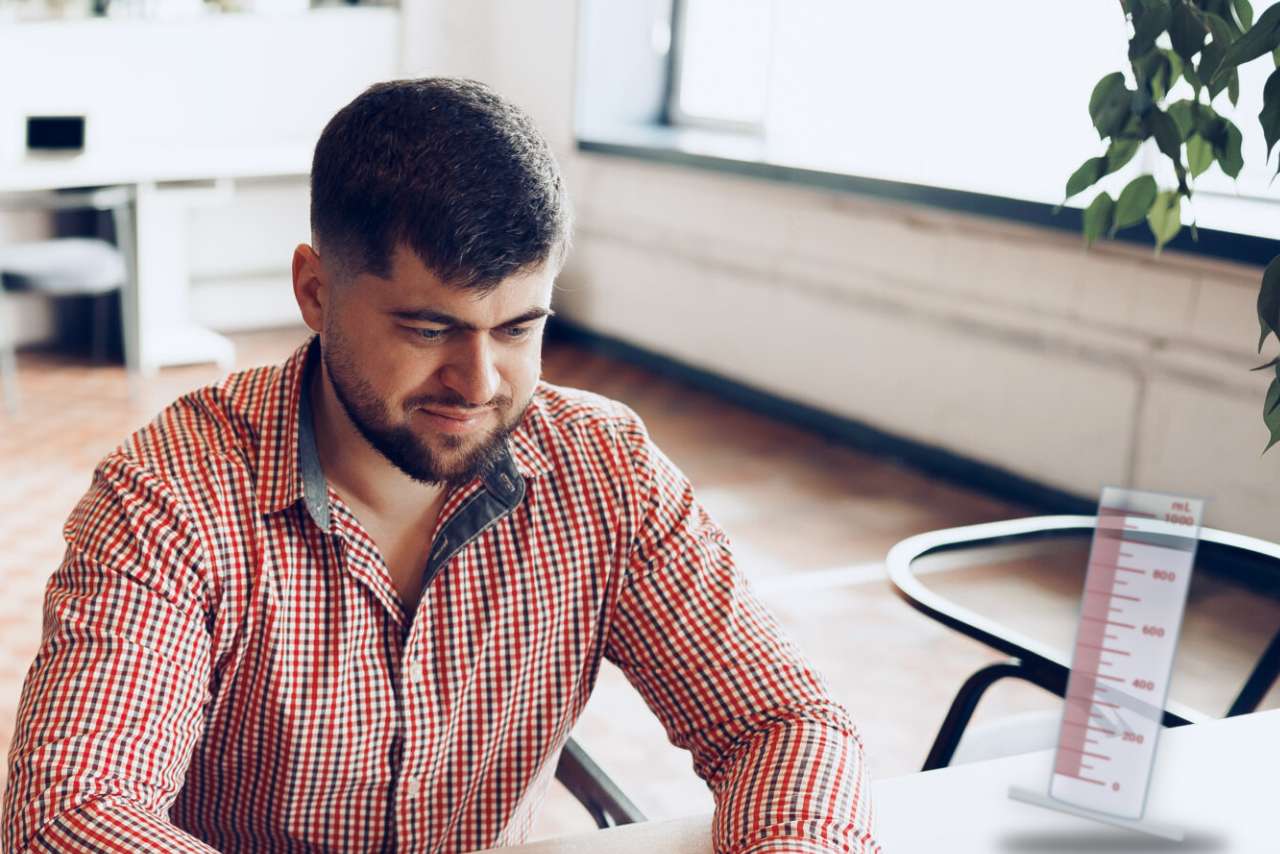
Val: 900 mL
